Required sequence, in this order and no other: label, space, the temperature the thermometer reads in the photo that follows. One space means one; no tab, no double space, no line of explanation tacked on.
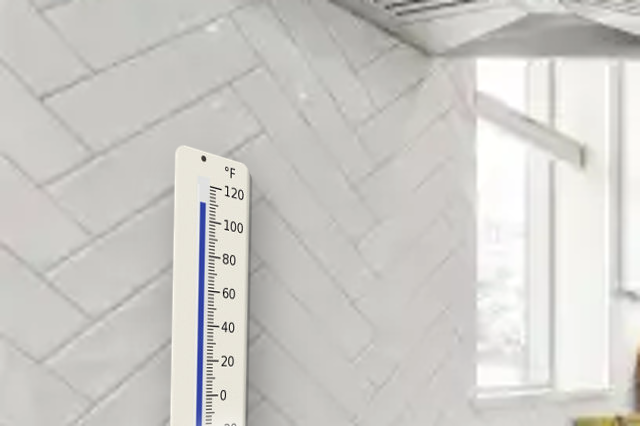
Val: 110 °F
